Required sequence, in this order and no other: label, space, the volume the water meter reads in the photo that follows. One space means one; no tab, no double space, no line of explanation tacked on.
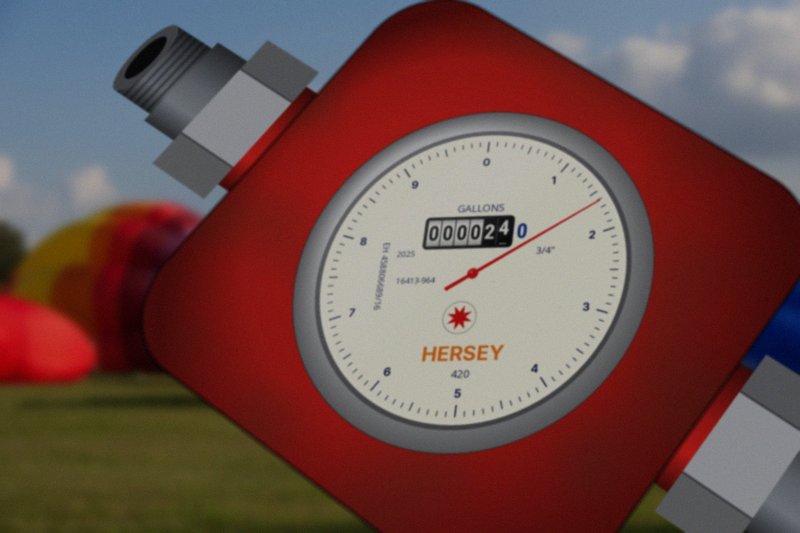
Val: 241.6 gal
